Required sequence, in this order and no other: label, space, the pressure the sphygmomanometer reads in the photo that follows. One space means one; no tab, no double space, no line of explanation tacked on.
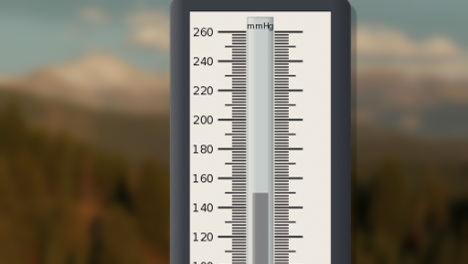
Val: 150 mmHg
